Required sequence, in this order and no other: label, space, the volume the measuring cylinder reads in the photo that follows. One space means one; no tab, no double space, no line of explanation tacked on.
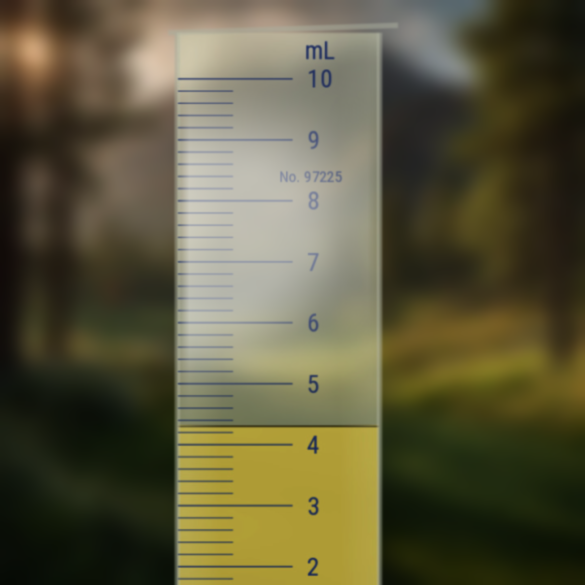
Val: 4.3 mL
